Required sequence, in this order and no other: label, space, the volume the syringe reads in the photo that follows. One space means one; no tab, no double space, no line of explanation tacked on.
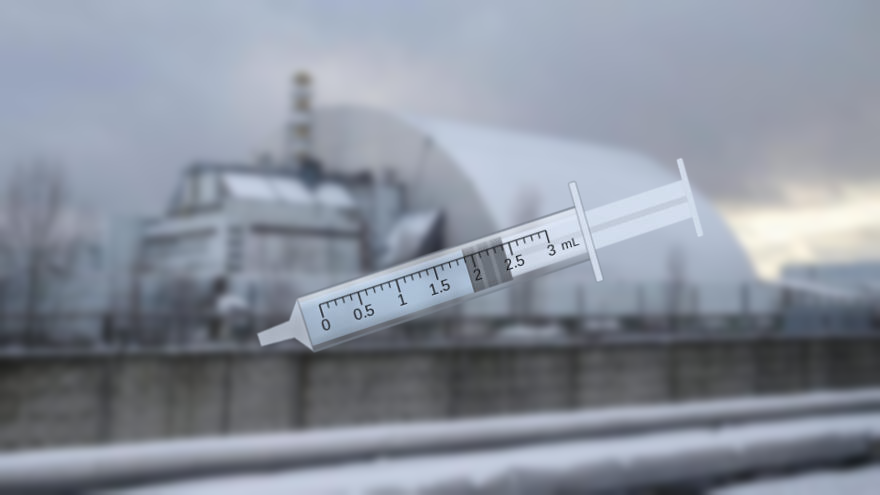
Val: 1.9 mL
